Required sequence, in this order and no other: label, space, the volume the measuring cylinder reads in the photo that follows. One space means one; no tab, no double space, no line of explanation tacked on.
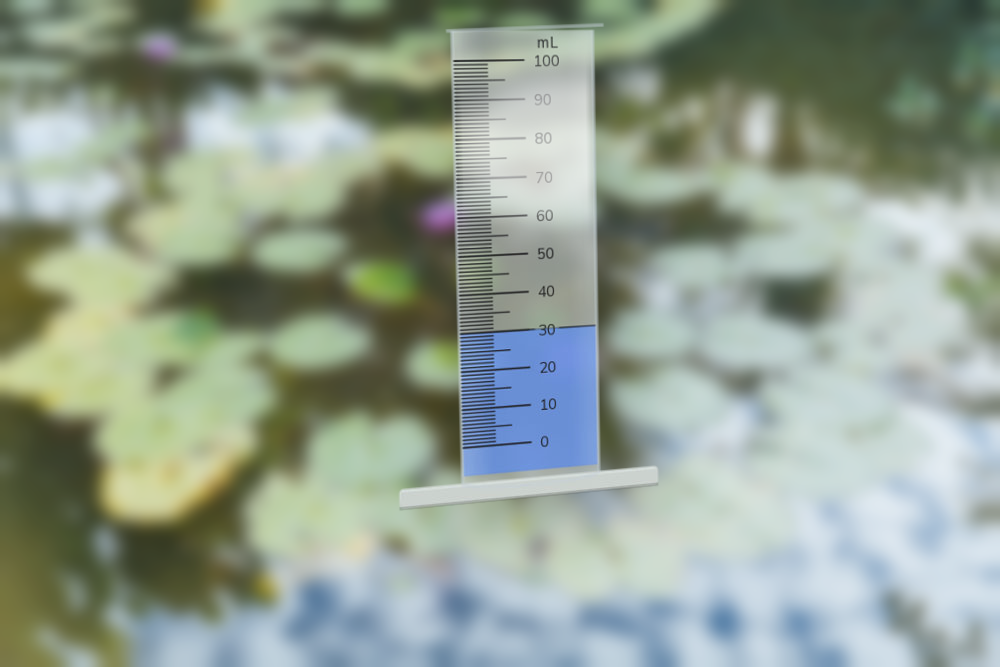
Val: 30 mL
